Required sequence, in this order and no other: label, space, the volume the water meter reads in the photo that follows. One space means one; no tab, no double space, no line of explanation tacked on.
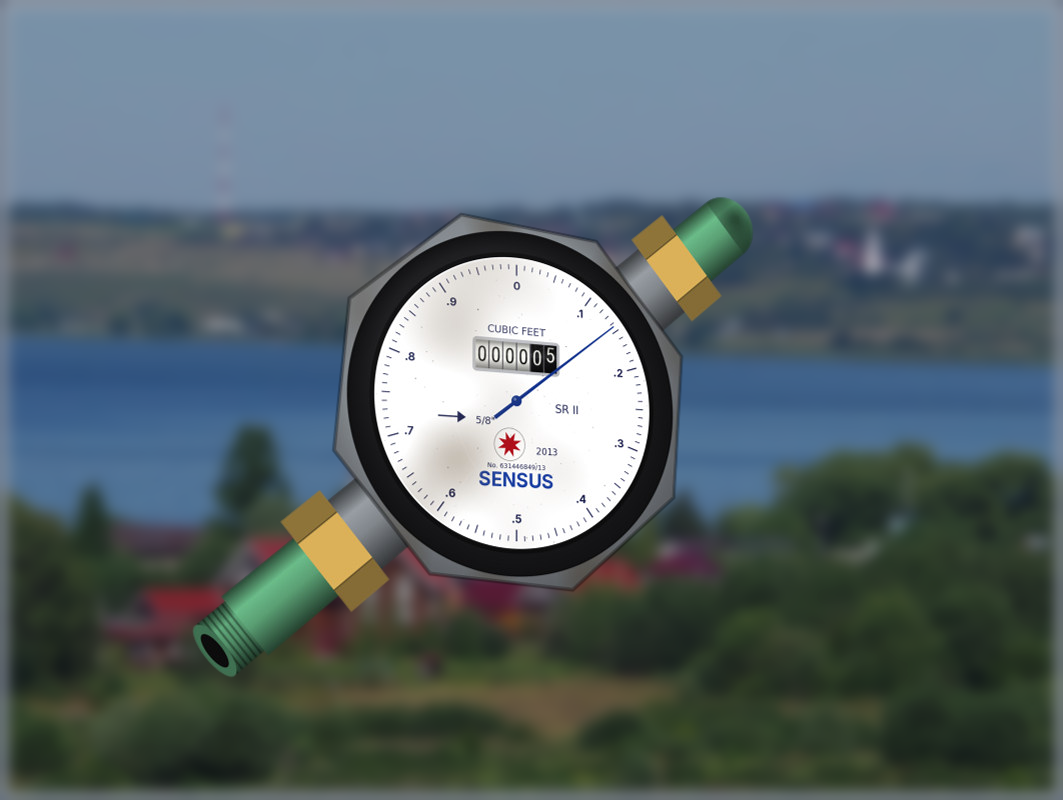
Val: 5.14 ft³
